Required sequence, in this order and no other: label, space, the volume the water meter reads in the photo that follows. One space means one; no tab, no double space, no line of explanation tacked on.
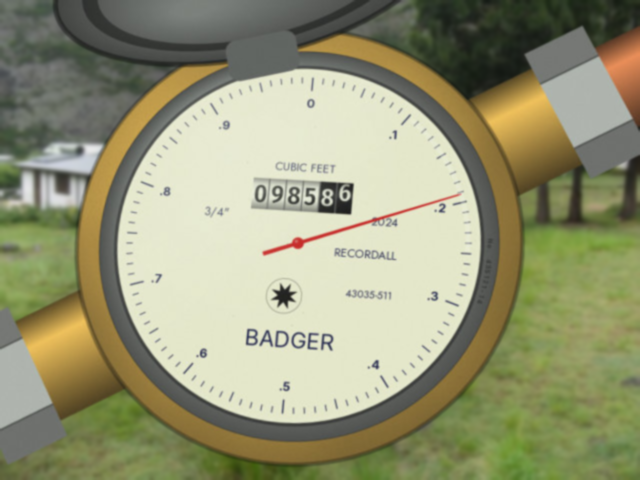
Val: 98586.19 ft³
